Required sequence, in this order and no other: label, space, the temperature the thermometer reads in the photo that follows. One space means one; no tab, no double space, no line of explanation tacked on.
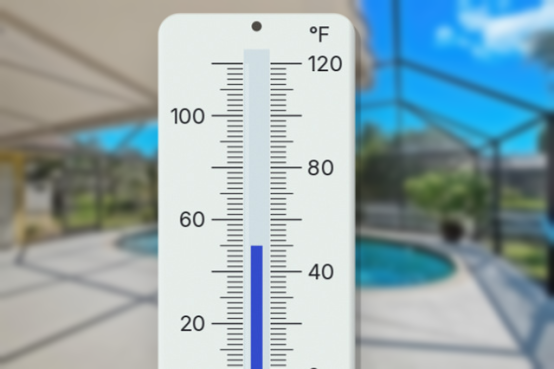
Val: 50 °F
